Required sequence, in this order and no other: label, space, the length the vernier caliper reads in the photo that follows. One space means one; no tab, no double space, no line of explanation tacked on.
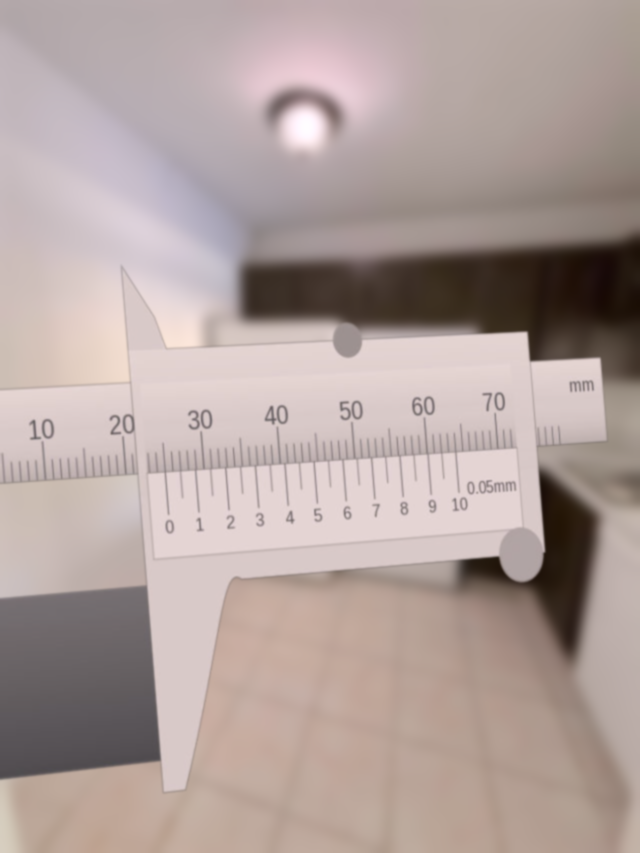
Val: 25.0 mm
